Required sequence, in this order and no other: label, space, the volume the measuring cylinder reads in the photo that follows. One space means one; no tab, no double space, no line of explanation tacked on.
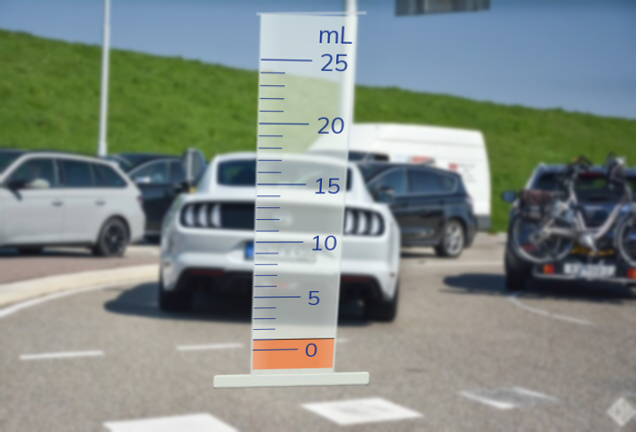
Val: 1 mL
